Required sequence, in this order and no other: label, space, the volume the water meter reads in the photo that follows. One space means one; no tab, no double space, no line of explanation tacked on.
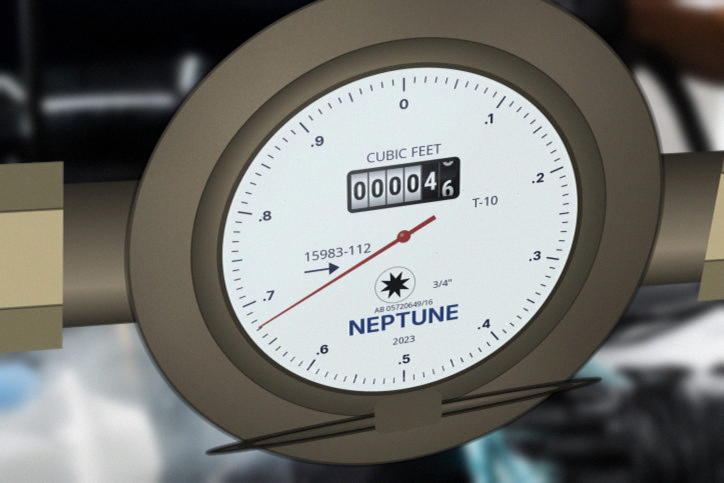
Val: 45.67 ft³
